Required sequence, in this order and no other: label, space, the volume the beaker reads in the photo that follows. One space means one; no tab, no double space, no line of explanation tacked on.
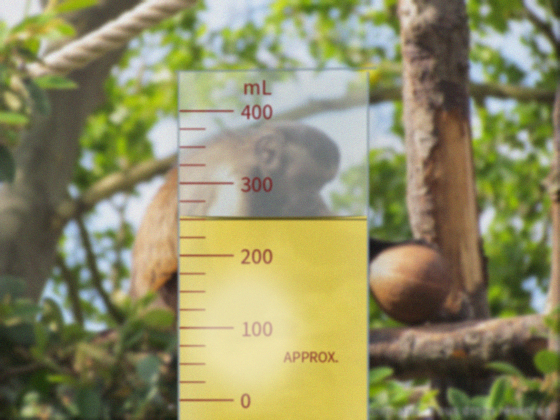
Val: 250 mL
